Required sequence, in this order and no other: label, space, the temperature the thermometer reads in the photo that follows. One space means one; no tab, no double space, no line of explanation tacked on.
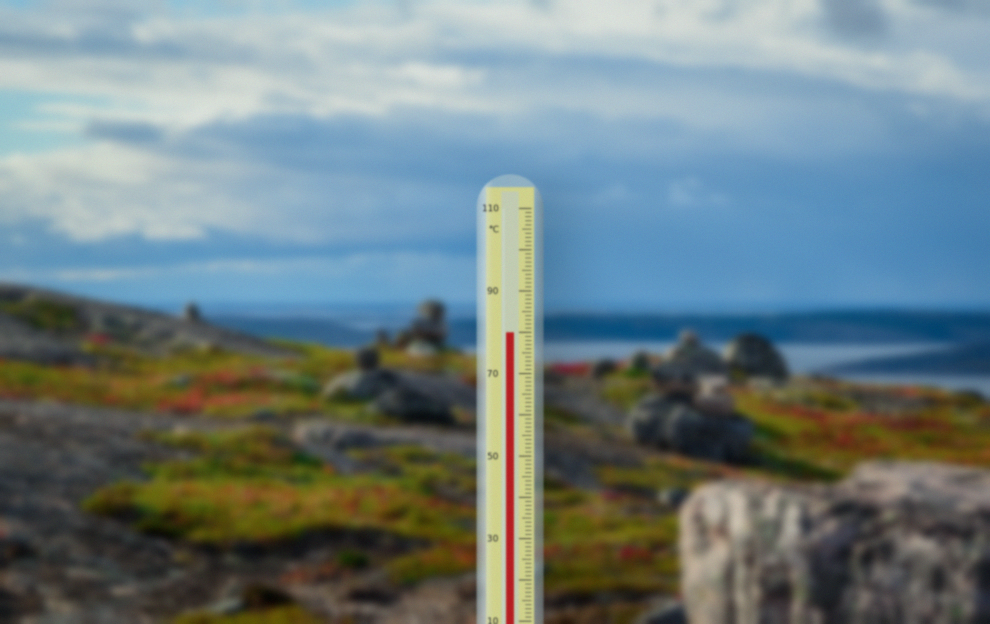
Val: 80 °C
